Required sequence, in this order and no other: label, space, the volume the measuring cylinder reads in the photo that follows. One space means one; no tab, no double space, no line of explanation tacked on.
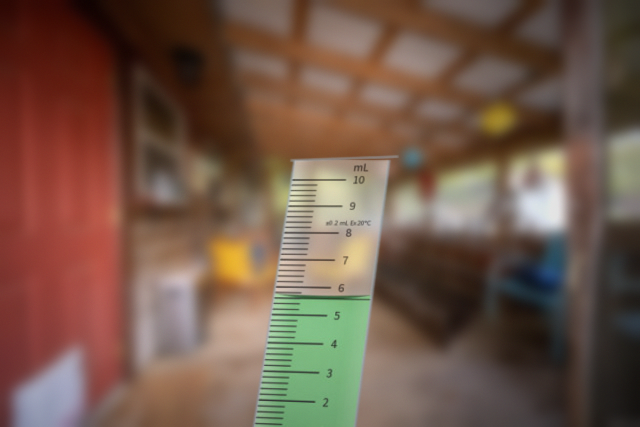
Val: 5.6 mL
